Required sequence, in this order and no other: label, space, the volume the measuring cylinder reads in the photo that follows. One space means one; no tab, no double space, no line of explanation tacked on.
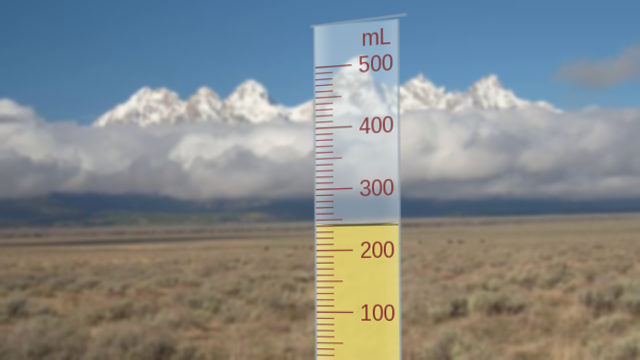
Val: 240 mL
